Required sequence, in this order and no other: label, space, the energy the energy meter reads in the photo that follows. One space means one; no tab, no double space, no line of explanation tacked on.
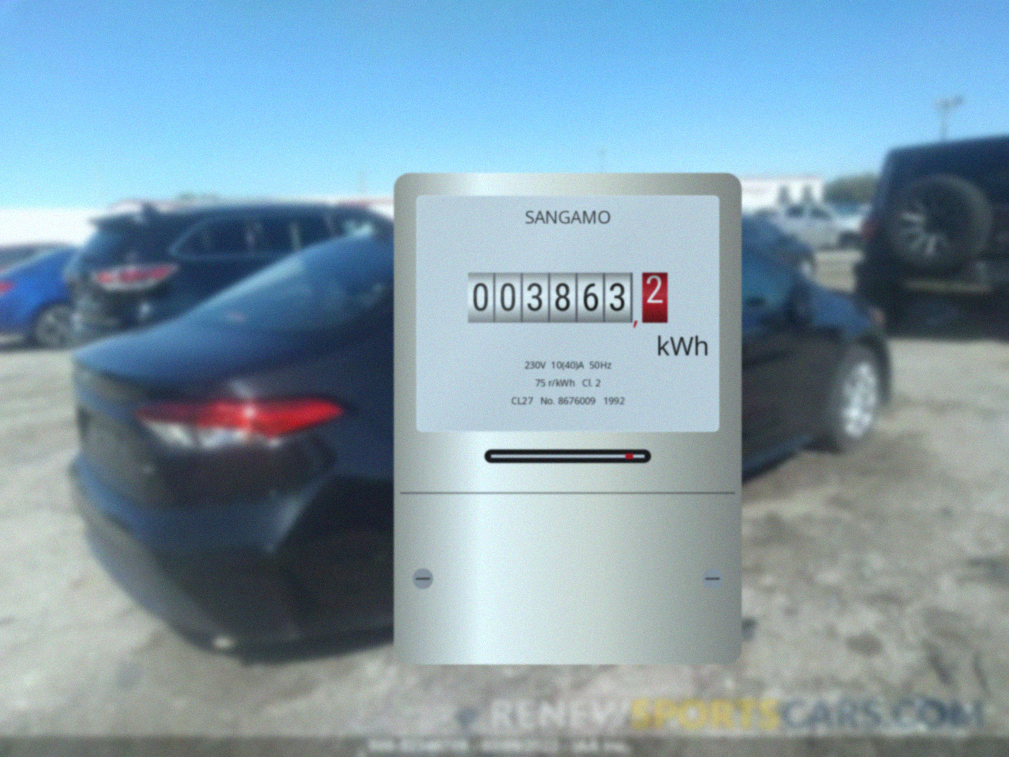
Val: 3863.2 kWh
